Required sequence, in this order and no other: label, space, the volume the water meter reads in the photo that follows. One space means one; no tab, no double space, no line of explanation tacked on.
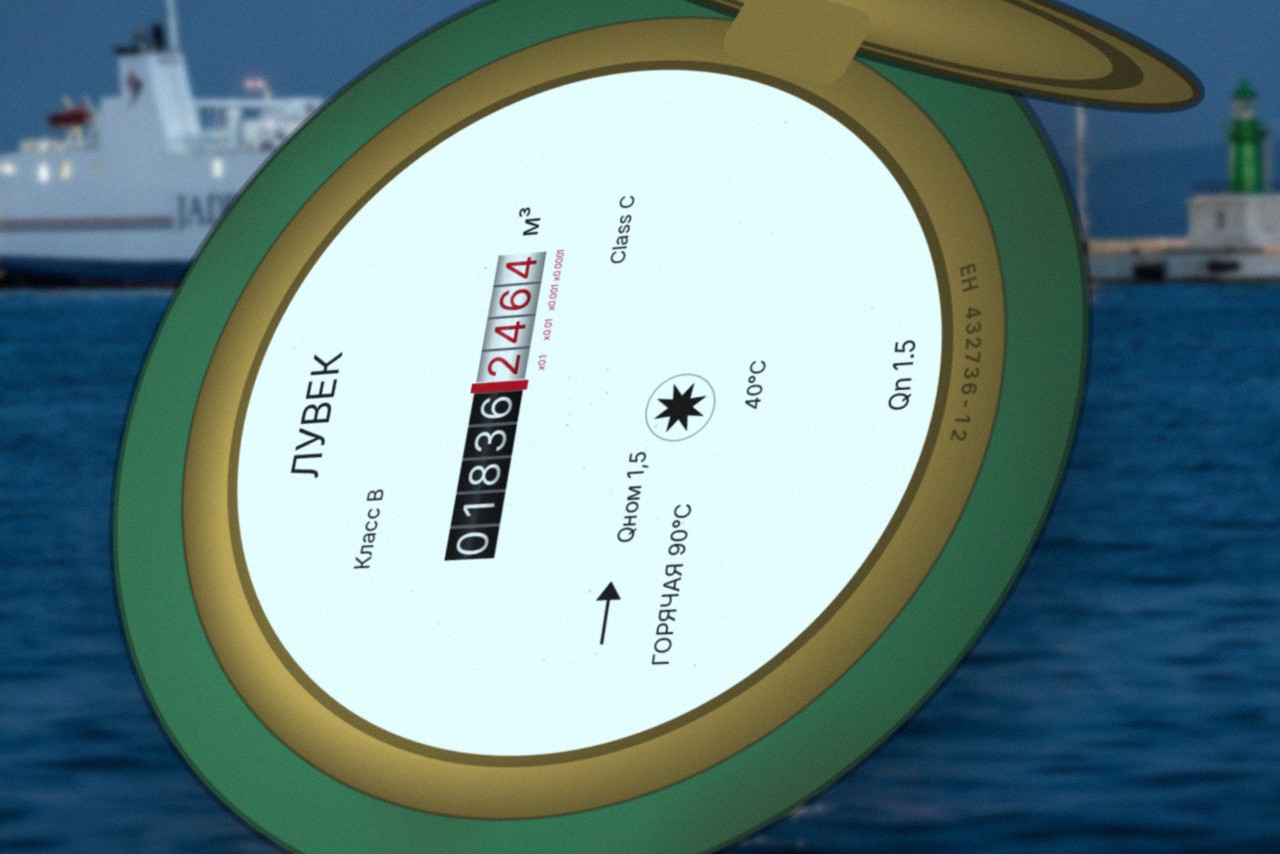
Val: 1836.2464 m³
